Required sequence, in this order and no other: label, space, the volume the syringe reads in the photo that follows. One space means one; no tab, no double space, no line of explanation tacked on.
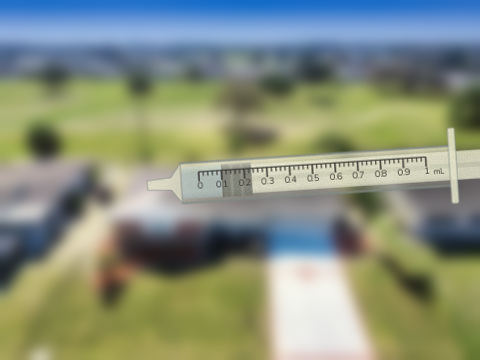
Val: 0.1 mL
